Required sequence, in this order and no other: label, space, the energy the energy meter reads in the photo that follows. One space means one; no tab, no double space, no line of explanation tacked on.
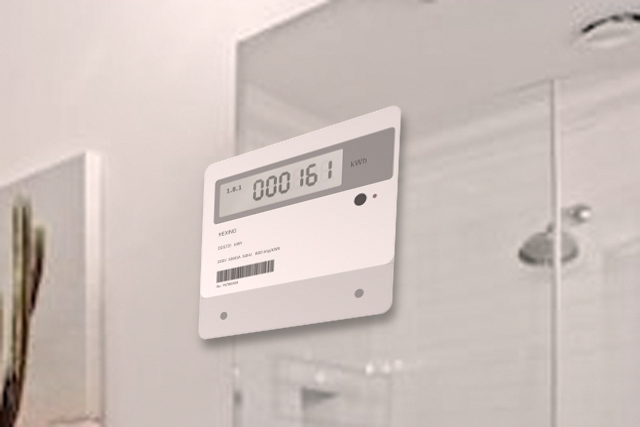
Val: 161 kWh
